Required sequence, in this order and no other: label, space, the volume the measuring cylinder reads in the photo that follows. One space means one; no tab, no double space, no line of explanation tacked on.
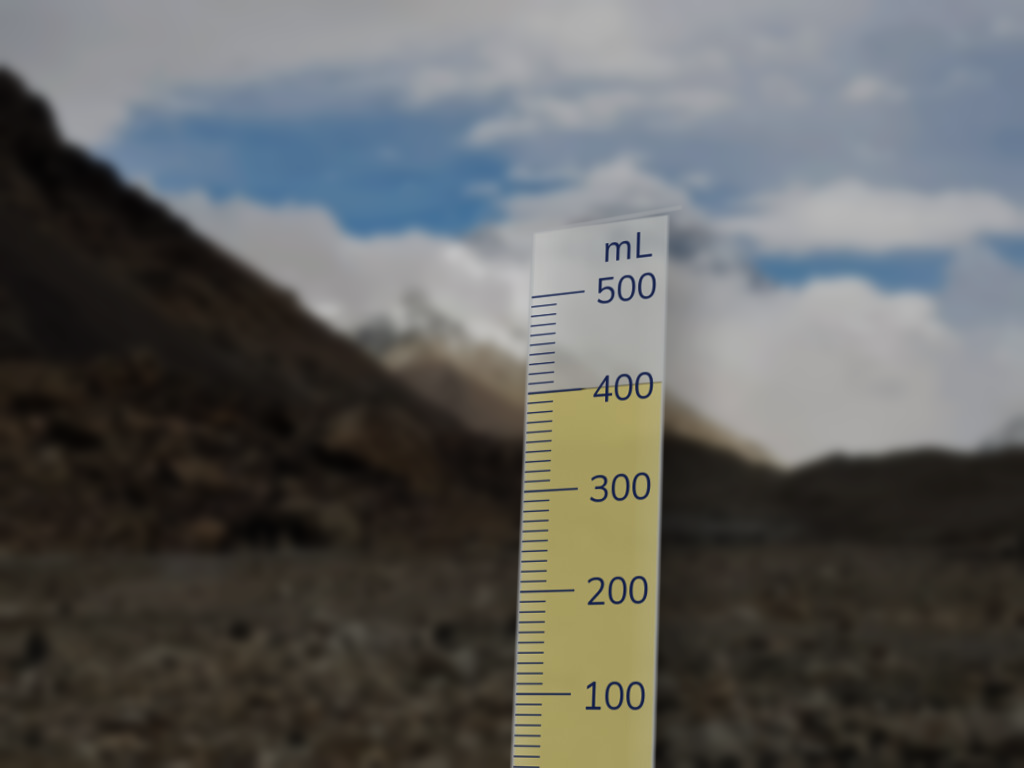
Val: 400 mL
